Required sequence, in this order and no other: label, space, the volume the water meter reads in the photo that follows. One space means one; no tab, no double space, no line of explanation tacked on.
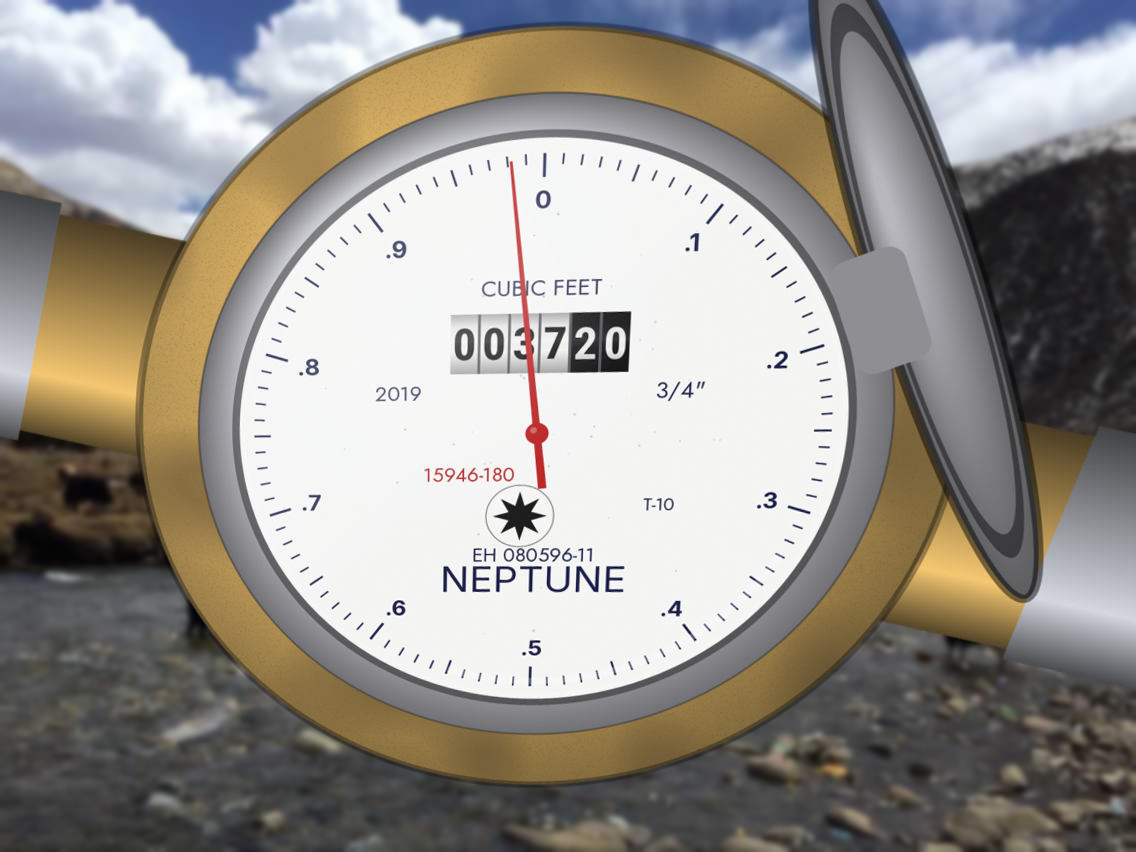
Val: 3719.98 ft³
